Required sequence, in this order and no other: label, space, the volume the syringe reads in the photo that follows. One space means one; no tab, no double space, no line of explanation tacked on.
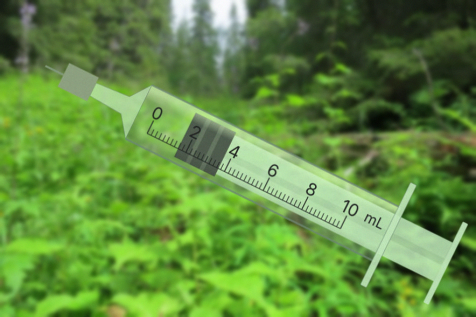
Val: 1.6 mL
